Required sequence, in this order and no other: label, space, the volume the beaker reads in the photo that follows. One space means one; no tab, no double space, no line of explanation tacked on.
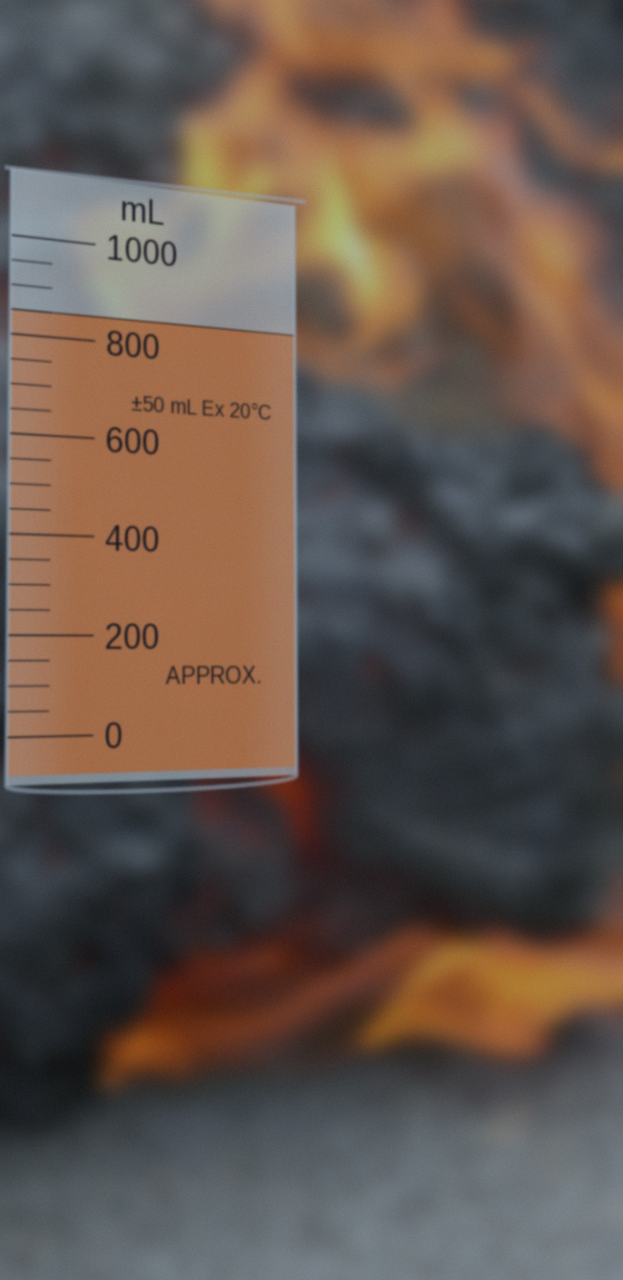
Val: 850 mL
